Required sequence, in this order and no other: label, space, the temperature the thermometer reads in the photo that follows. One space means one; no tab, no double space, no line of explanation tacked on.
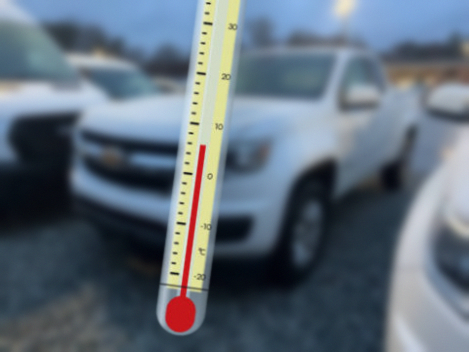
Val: 6 °C
